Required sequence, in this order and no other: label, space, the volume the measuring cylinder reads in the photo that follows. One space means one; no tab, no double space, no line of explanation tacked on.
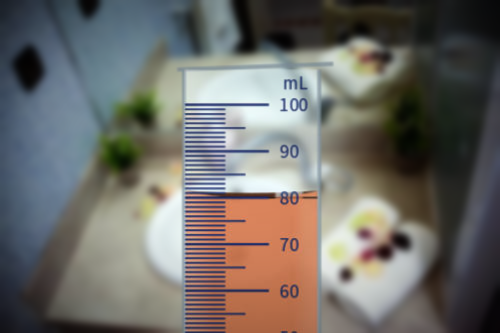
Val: 80 mL
